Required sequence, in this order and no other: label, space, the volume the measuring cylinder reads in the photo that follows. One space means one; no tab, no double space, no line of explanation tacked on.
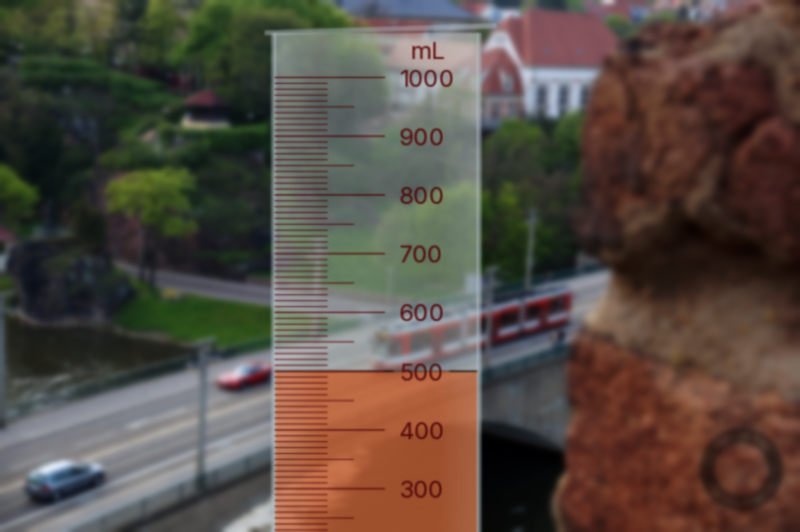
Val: 500 mL
